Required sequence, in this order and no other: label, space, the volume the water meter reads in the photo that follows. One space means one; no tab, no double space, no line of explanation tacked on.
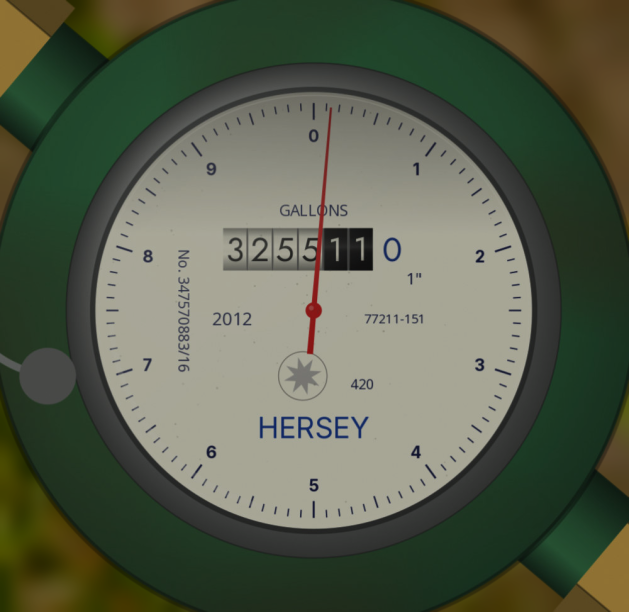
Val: 3255110.1 gal
